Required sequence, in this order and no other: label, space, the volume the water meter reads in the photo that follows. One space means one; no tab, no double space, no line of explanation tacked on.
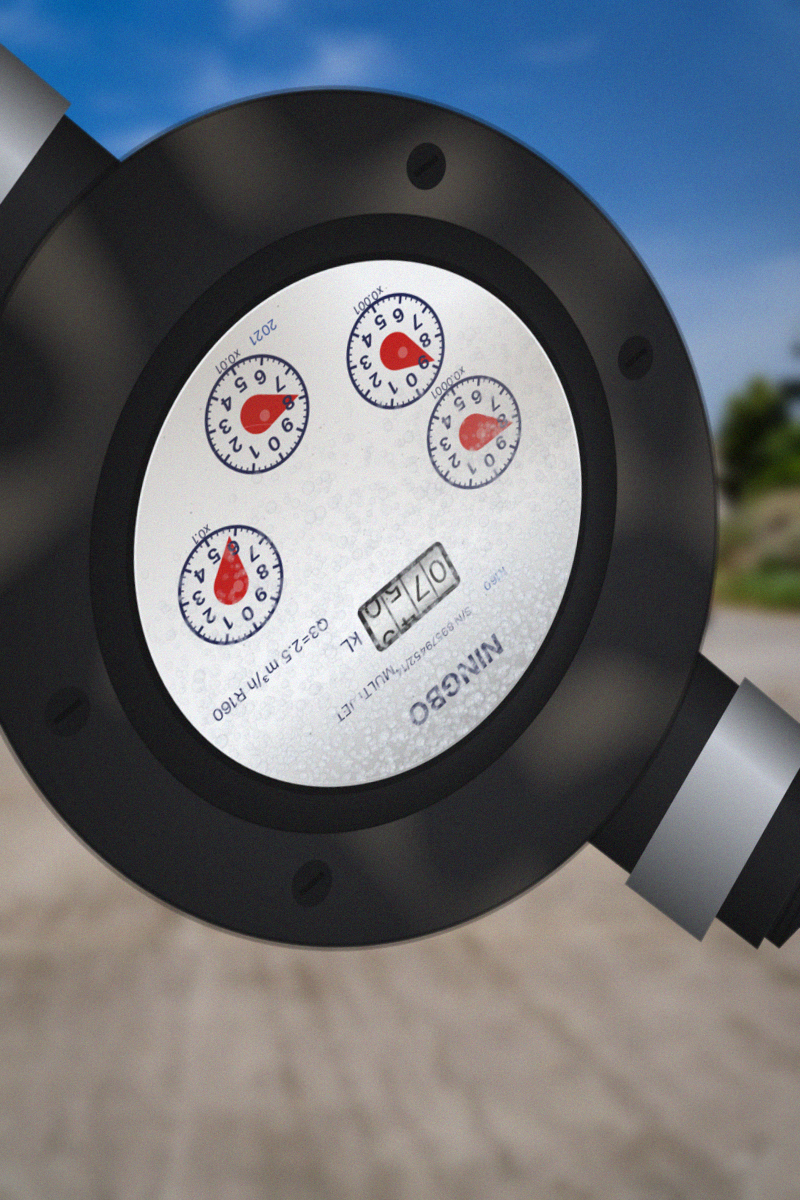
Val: 749.5788 kL
